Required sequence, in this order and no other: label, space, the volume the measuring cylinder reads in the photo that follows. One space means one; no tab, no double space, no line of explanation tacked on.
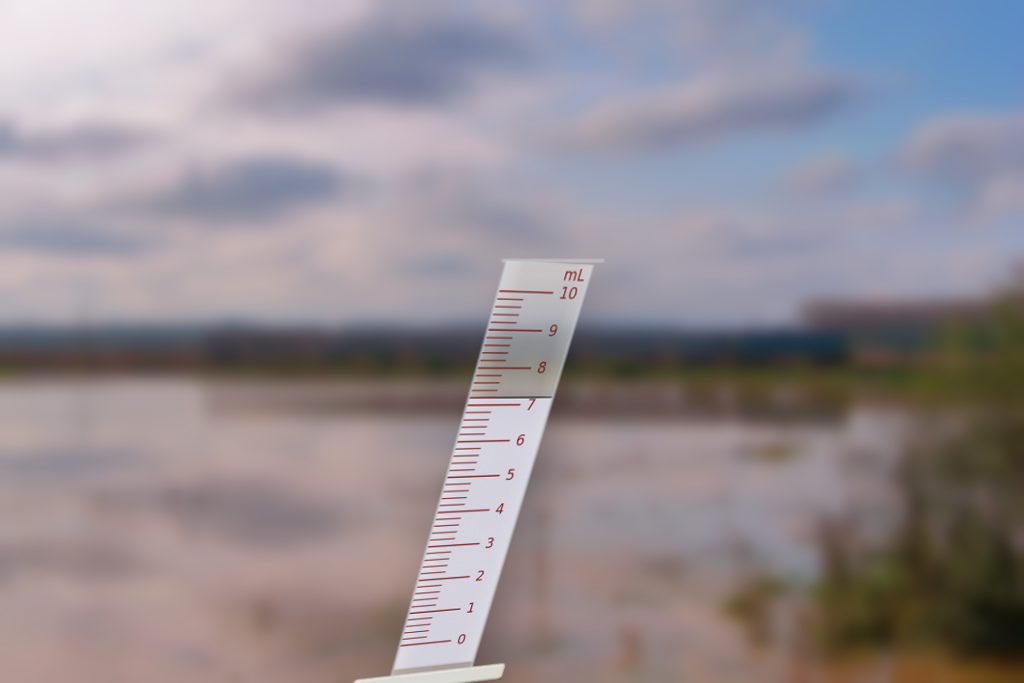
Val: 7.2 mL
